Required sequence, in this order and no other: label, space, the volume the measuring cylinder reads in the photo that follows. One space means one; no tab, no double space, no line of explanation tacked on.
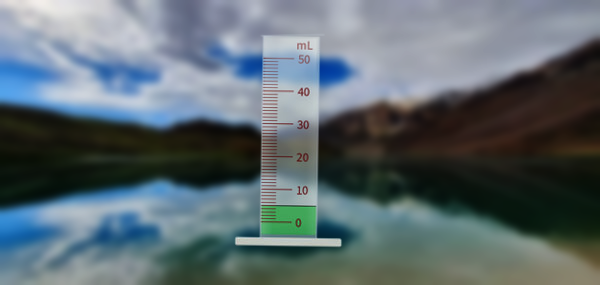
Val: 5 mL
